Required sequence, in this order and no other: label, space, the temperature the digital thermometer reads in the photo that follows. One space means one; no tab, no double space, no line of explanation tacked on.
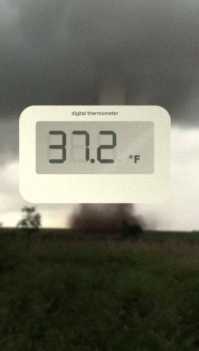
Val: 37.2 °F
